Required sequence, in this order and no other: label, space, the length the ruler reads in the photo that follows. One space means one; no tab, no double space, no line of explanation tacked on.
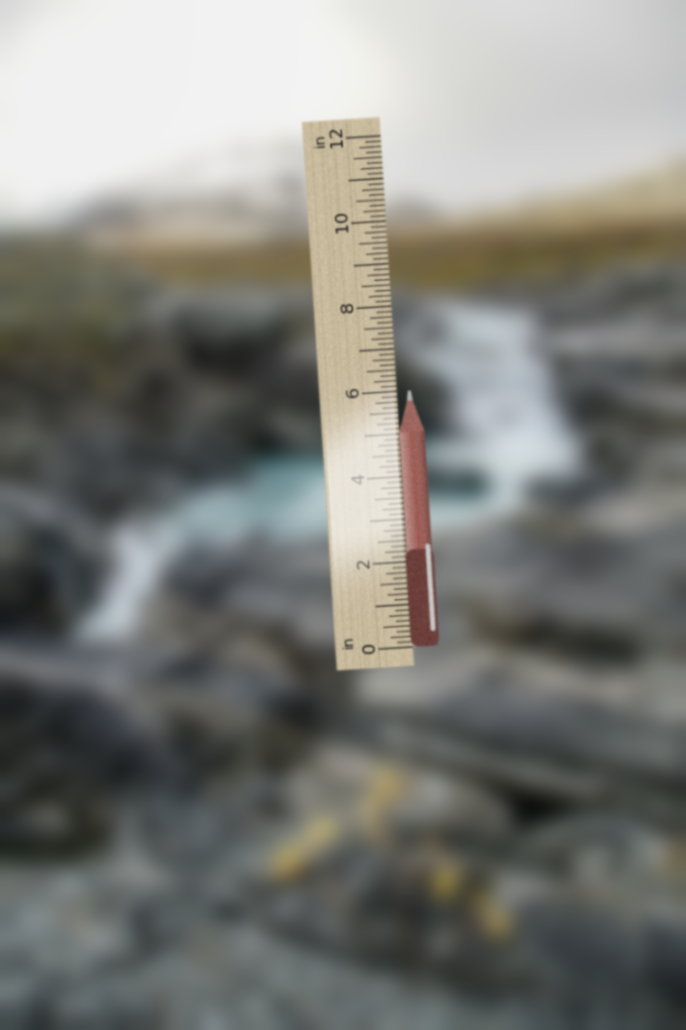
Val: 6 in
